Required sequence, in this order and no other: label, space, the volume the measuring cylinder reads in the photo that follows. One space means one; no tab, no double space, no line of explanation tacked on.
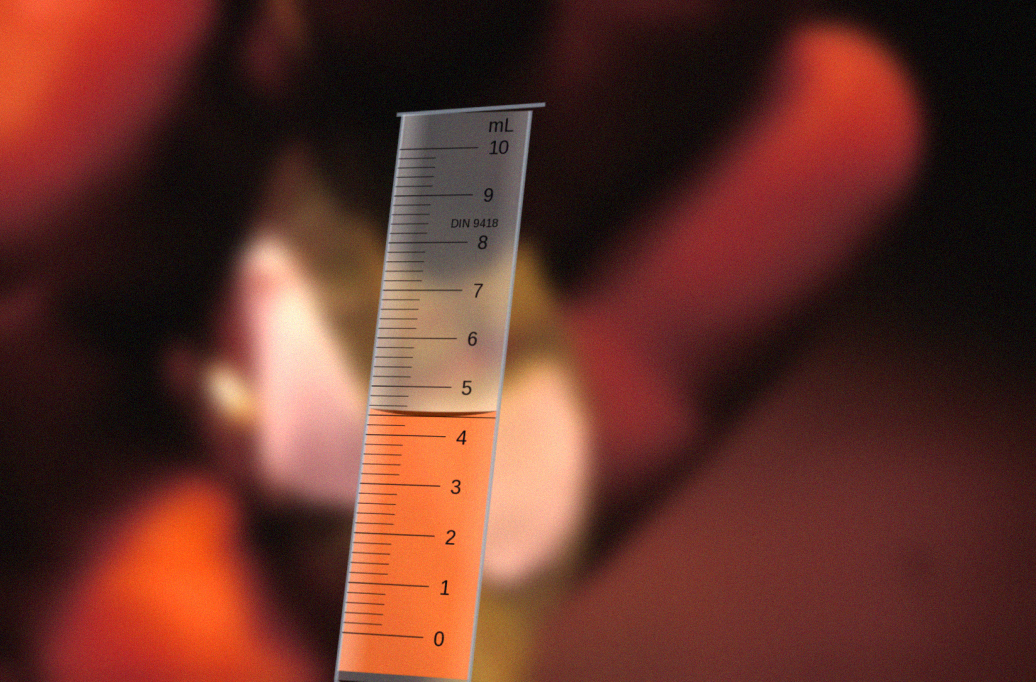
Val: 4.4 mL
